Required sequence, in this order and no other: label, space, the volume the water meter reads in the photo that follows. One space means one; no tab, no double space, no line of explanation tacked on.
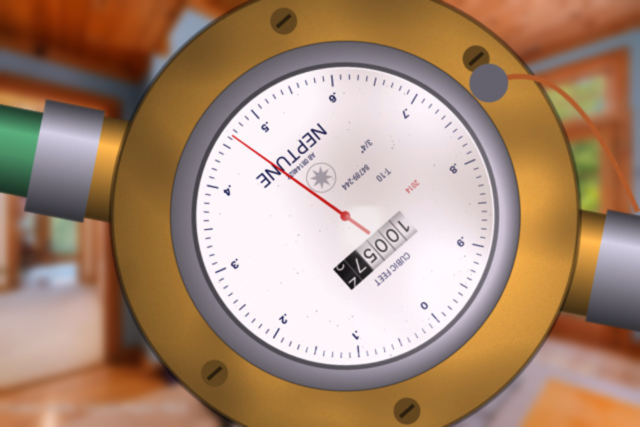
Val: 100572.46 ft³
